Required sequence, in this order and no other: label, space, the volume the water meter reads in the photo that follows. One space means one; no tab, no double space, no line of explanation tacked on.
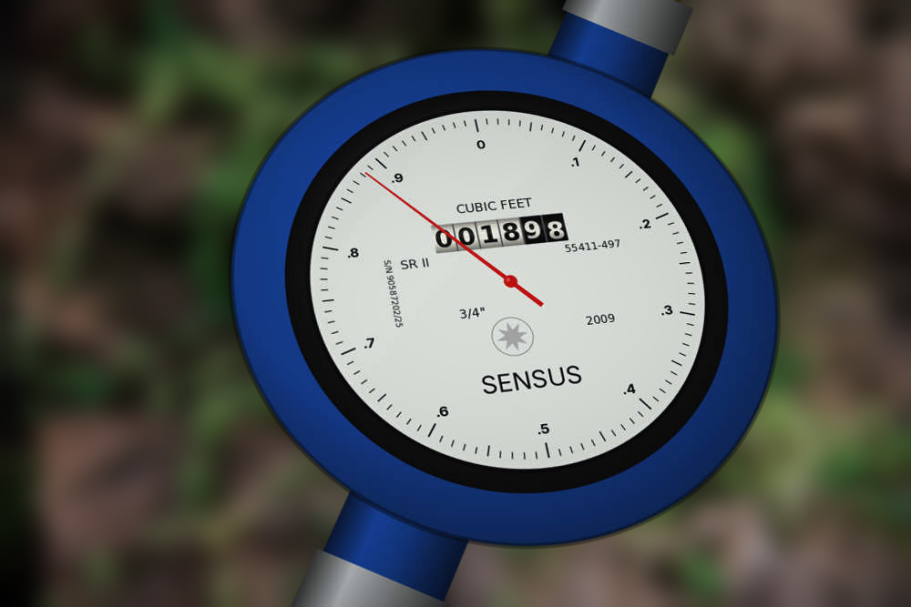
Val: 1897.88 ft³
